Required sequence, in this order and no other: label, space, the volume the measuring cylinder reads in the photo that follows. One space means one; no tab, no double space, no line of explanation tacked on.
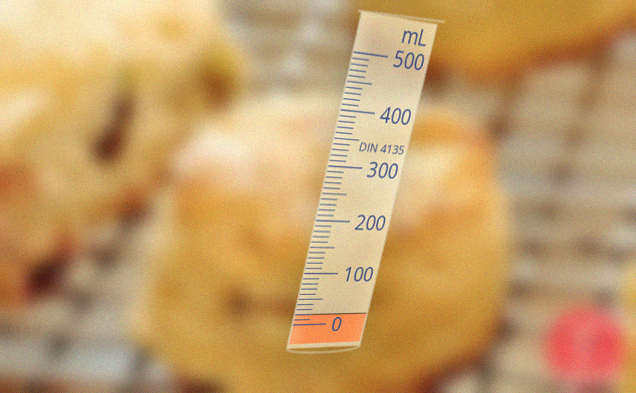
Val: 20 mL
